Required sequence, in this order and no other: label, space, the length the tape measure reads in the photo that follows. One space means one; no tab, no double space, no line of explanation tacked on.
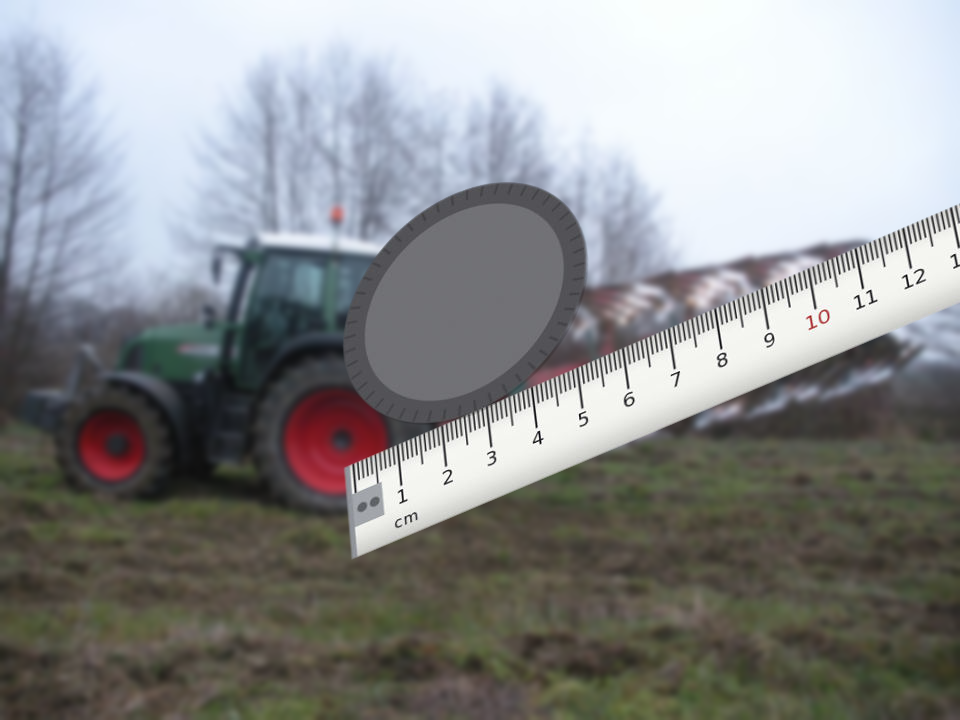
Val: 5.5 cm
